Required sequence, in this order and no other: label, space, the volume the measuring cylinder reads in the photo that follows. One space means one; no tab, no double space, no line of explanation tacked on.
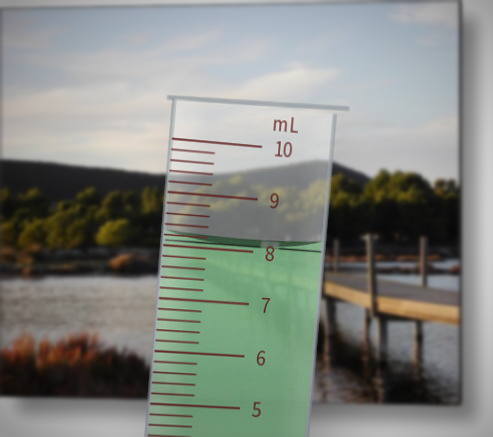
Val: 8.1 mL
